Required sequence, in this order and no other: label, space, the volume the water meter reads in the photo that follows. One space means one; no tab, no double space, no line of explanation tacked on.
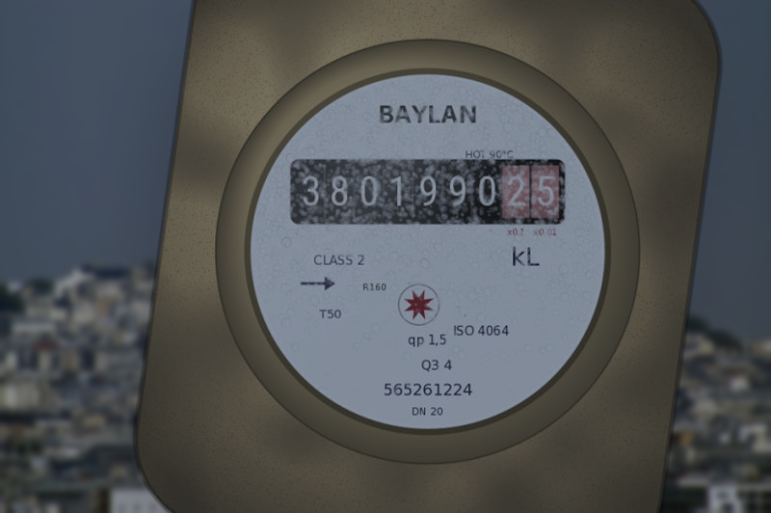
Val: 3801990.25 kL
